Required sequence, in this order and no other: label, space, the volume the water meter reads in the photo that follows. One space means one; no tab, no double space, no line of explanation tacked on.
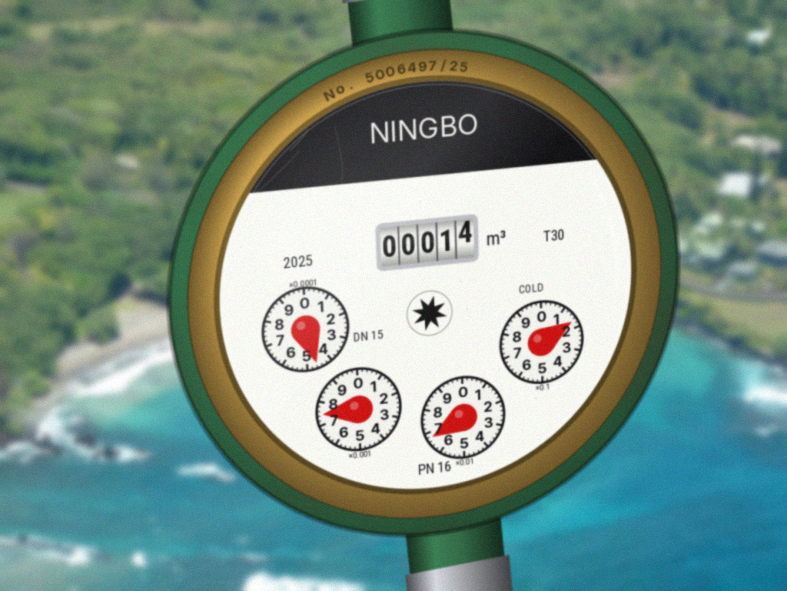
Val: 14.1674 m³
